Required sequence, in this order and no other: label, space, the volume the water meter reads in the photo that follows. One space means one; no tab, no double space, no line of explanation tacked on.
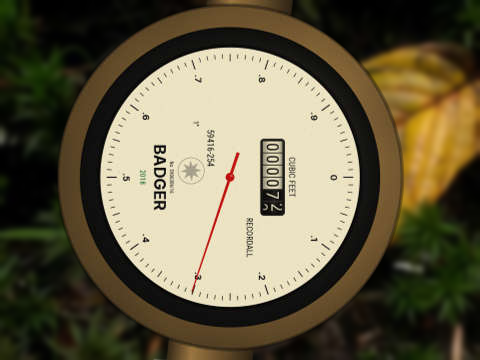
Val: 72.30 ft³
